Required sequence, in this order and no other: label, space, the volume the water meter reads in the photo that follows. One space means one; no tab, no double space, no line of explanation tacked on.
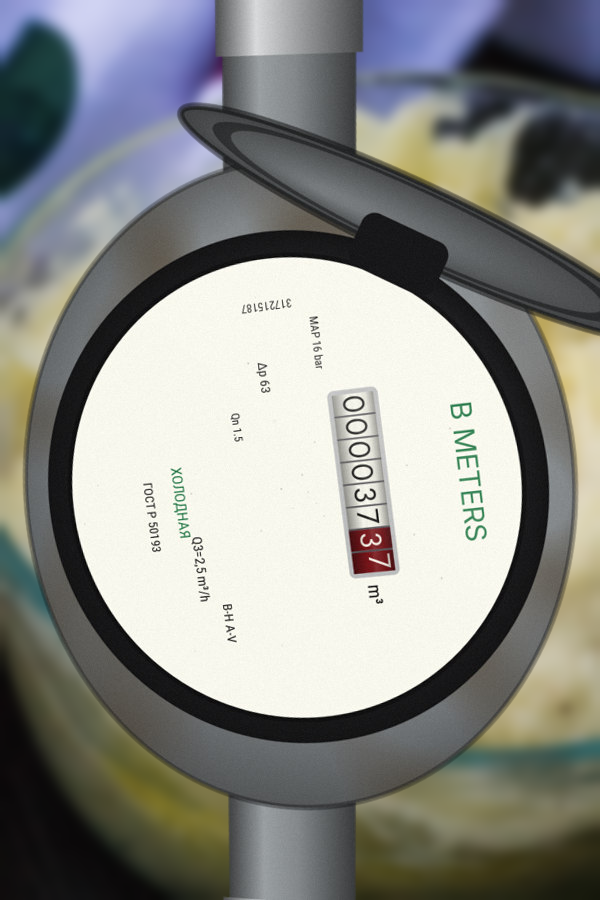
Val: 37.37 m³
